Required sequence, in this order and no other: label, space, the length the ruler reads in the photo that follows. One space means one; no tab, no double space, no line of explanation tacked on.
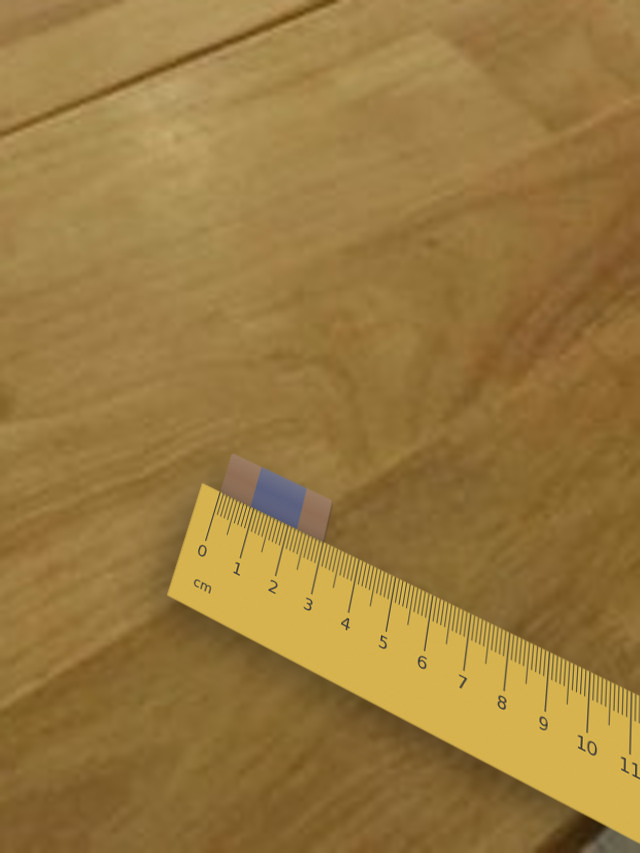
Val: 3 cm
